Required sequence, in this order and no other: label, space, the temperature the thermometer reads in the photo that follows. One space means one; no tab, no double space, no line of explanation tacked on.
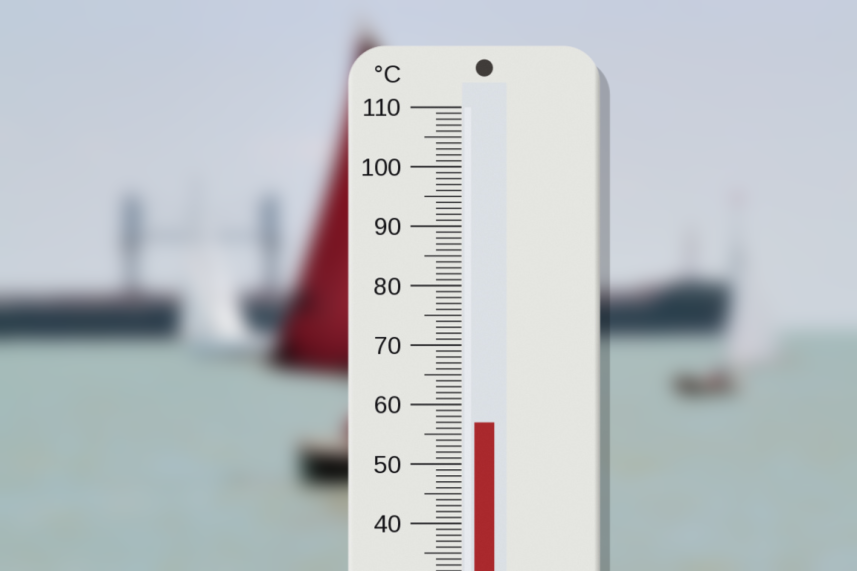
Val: 57 °C
